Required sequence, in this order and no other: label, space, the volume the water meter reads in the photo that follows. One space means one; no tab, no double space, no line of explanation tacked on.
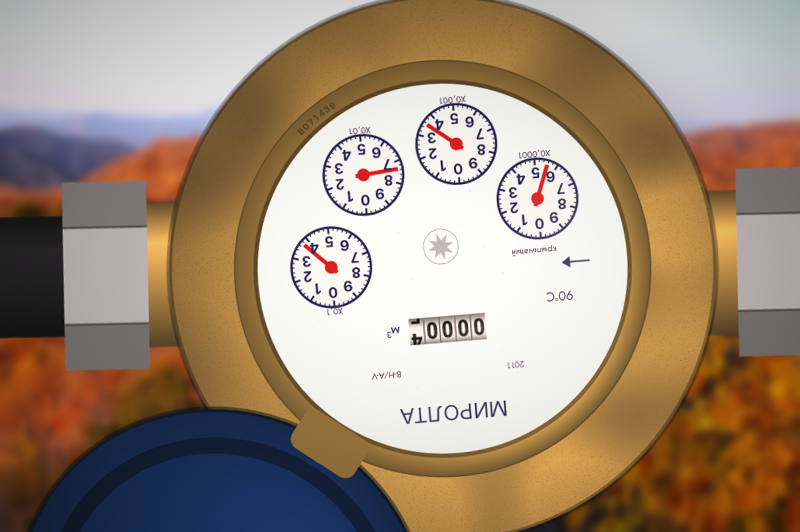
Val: 4.3735 m³
